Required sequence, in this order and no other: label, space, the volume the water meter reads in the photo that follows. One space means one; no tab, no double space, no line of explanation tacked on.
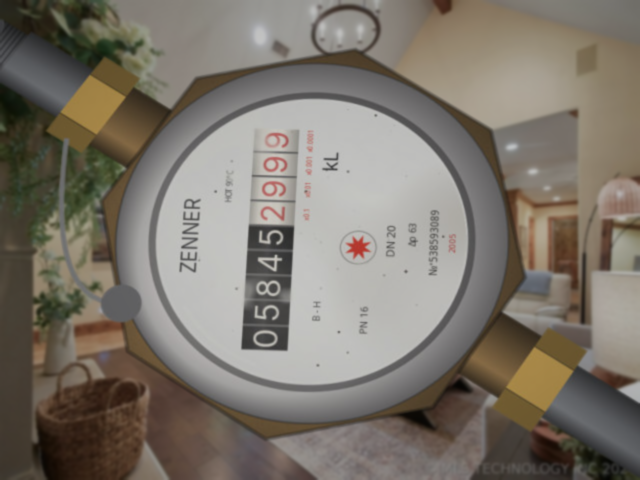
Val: 5845.2999 kL
